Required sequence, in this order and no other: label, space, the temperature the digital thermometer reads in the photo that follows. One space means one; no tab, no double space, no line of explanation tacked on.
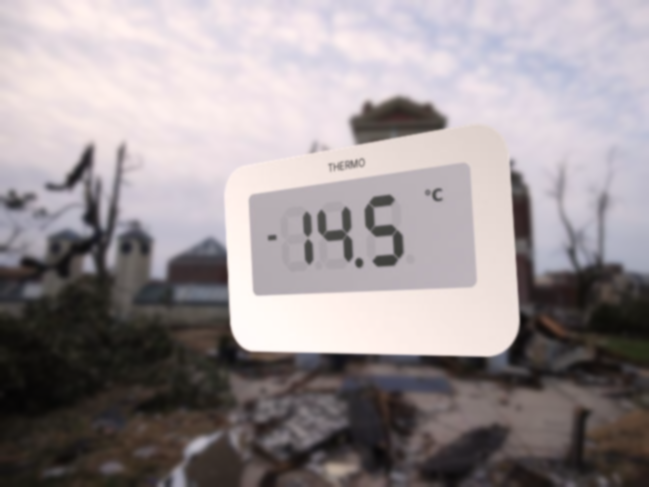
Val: -14.5 °C
